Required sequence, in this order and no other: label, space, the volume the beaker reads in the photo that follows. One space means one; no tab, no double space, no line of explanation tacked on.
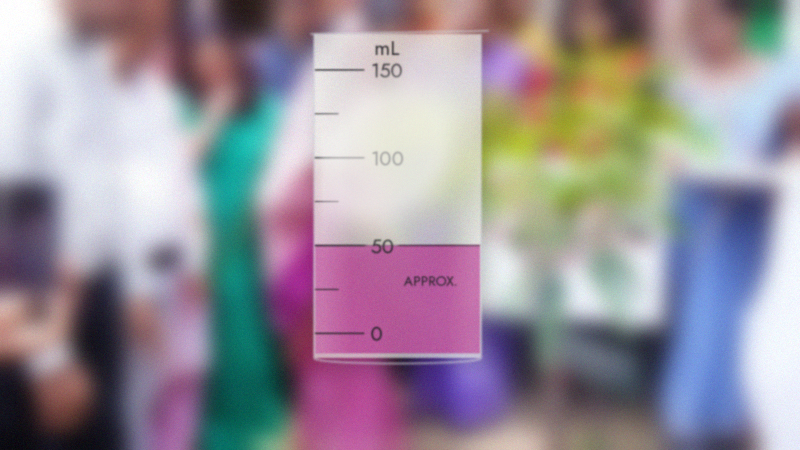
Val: 50 mL
